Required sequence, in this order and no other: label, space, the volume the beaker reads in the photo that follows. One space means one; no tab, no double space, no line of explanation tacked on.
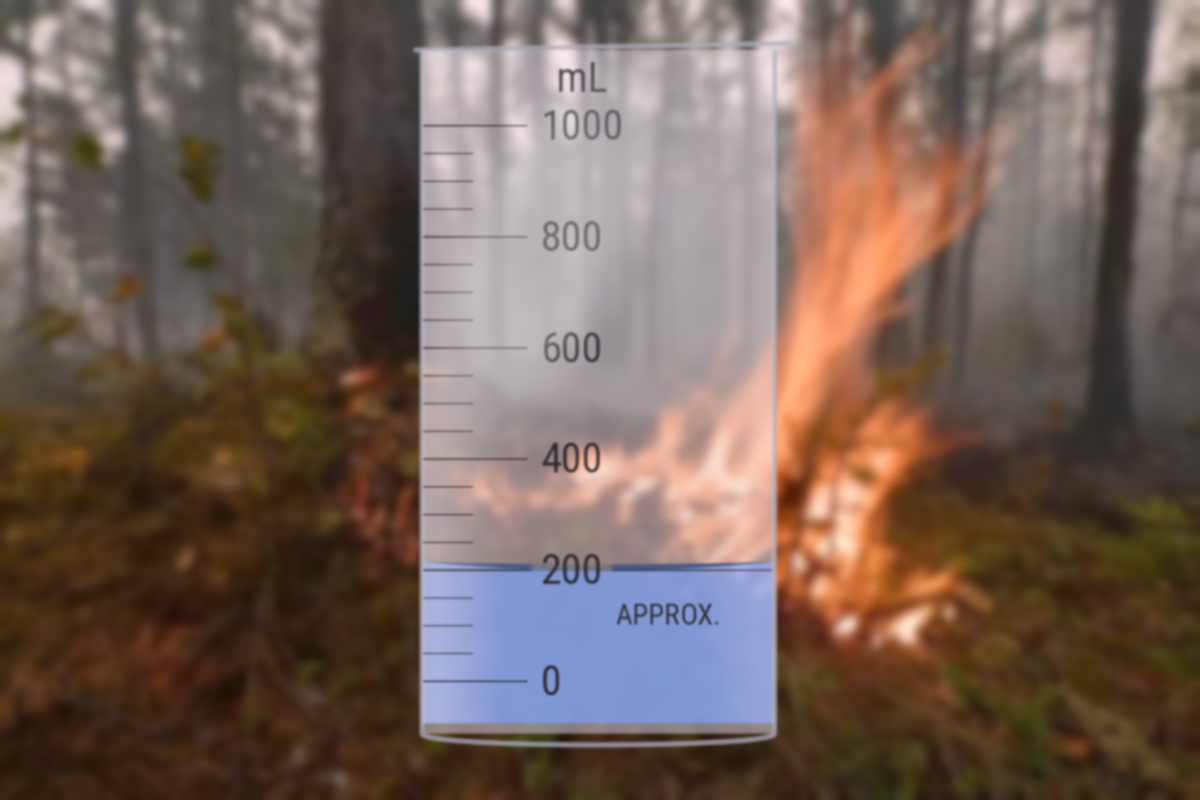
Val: 200 mL
